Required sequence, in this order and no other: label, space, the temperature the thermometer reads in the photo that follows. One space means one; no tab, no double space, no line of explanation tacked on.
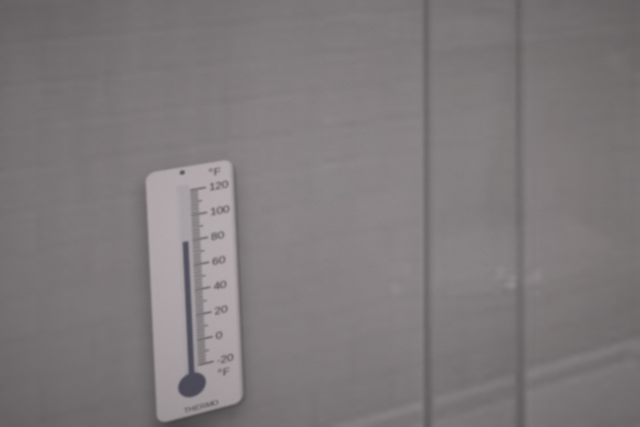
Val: 80 °F
